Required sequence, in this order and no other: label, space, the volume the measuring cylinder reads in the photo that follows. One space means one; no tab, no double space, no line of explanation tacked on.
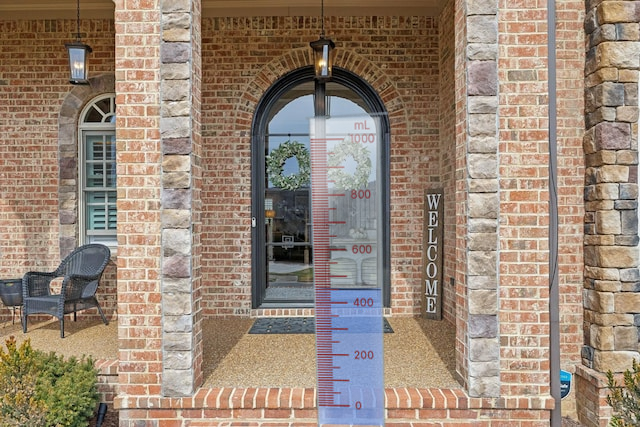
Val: 450 mL
